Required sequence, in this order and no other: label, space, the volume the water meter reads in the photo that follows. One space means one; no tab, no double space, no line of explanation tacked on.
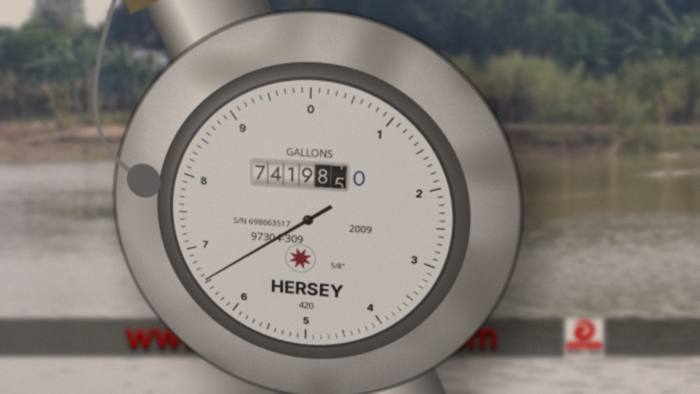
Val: 7419846.5 gal
